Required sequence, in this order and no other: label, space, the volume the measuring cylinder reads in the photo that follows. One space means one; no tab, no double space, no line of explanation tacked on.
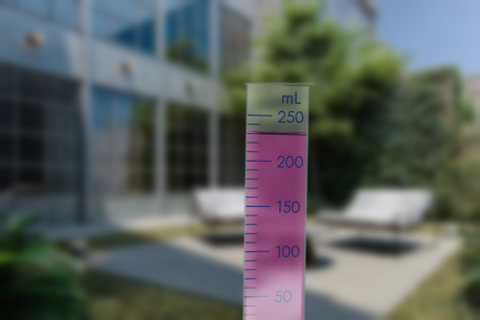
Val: 230 mL
